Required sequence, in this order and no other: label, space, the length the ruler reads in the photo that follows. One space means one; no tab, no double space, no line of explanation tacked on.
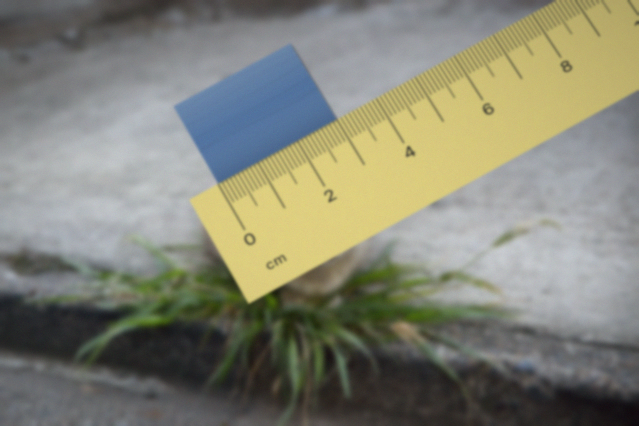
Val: 3 cm
